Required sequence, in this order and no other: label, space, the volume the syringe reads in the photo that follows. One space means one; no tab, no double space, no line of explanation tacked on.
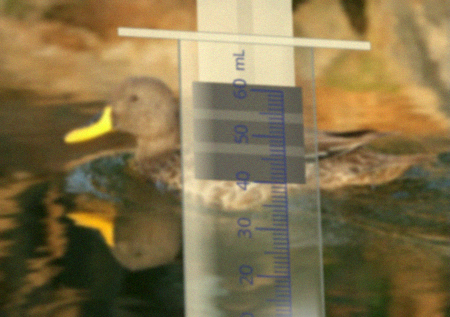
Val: 40 mL
